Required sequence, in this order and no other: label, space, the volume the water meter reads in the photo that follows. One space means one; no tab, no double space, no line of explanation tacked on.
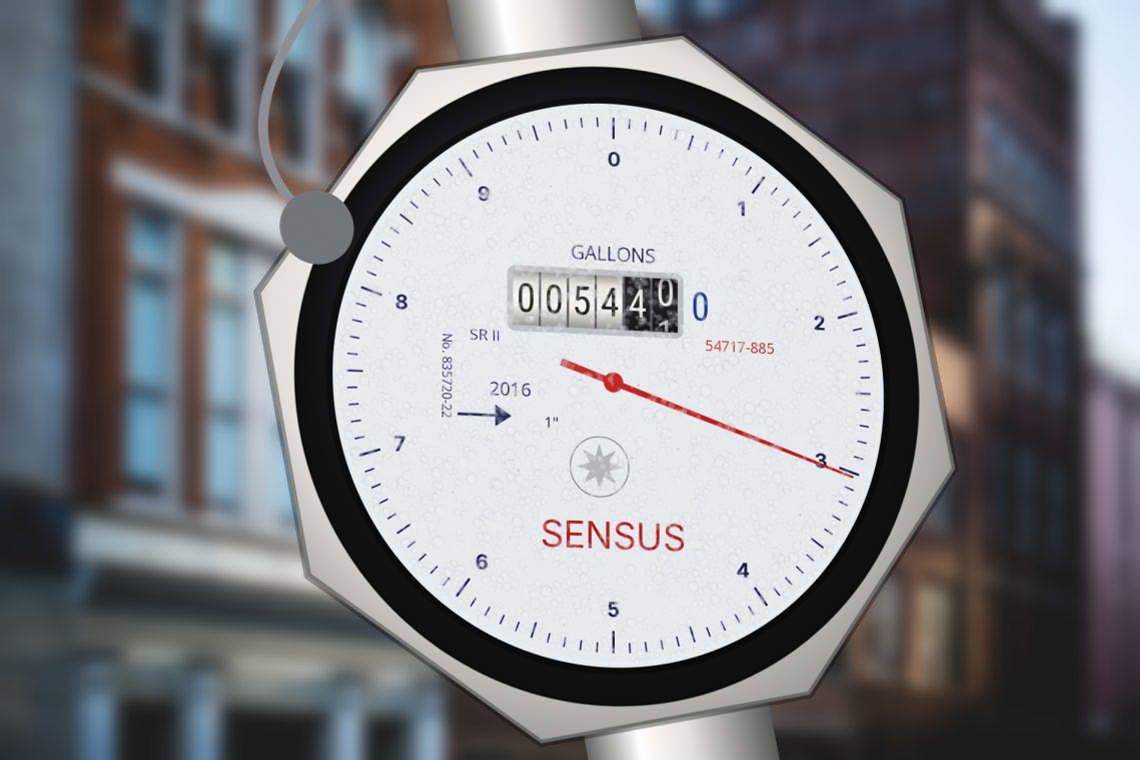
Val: 54403.0 gal
